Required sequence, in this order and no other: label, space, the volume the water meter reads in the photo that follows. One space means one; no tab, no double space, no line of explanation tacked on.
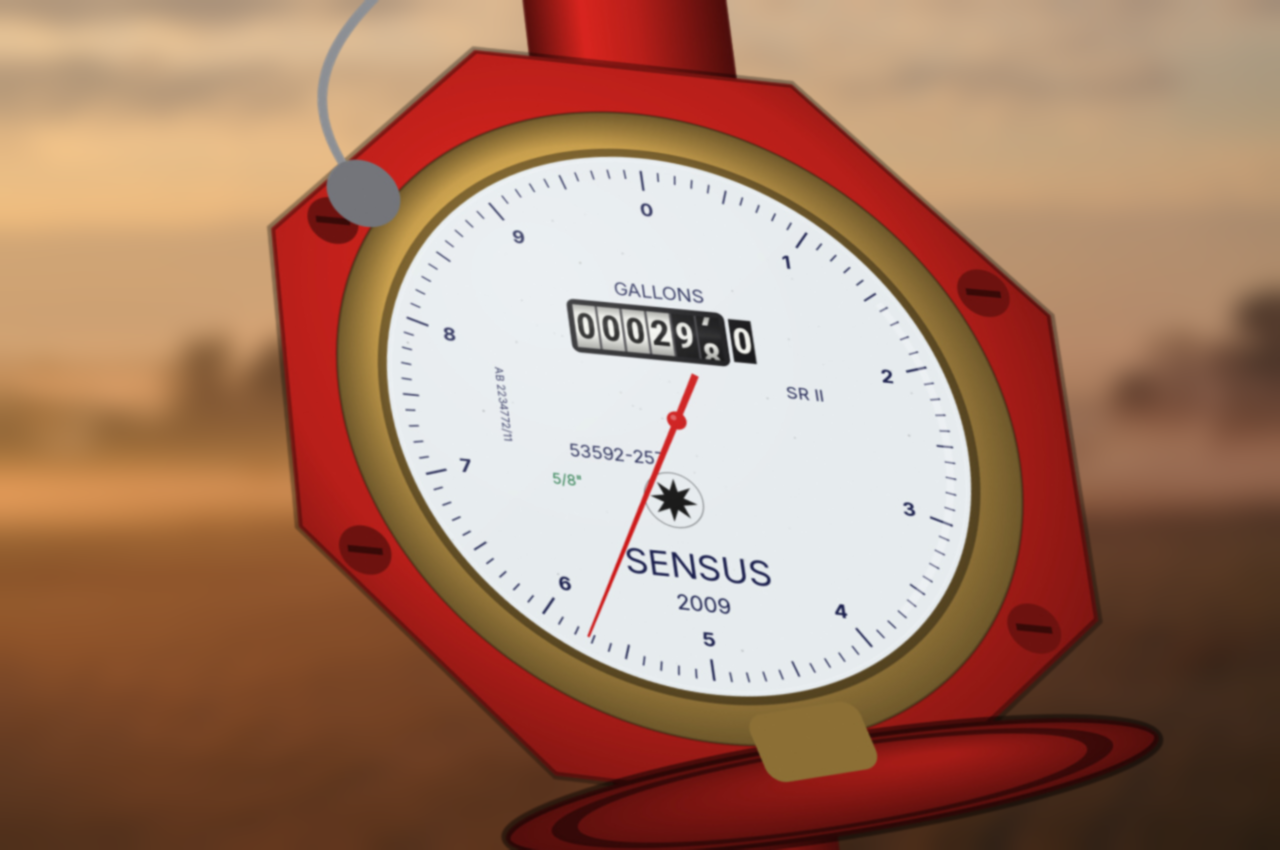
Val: 2975.7 gal
